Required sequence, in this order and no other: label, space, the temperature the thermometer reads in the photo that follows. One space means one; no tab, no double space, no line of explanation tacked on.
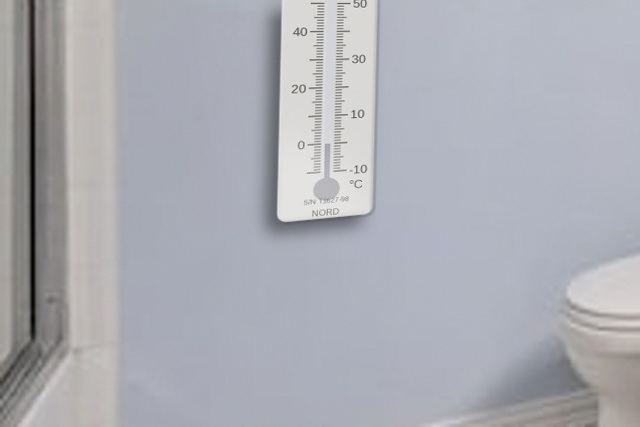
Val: 0 °C
